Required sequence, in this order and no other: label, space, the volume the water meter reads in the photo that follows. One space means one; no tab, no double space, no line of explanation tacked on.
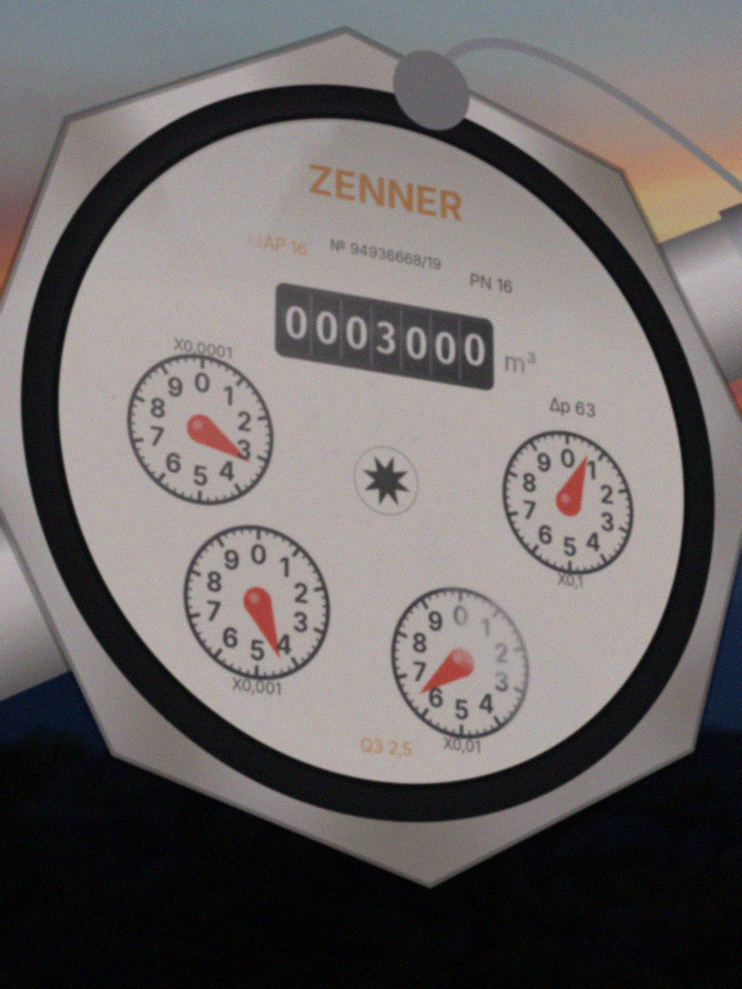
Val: 3000.0643 m³
